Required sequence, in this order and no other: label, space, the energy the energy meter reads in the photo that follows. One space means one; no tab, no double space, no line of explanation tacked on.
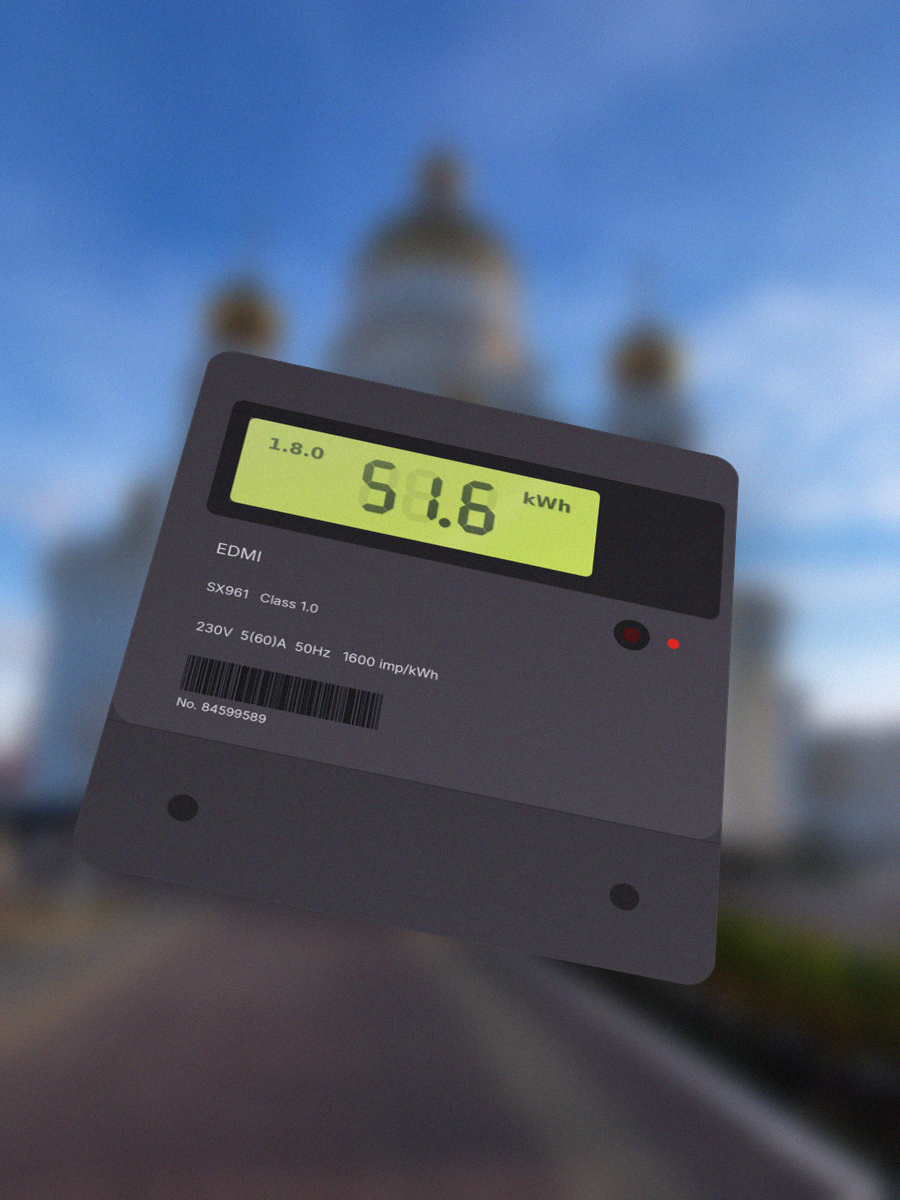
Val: 51.6 kWh
